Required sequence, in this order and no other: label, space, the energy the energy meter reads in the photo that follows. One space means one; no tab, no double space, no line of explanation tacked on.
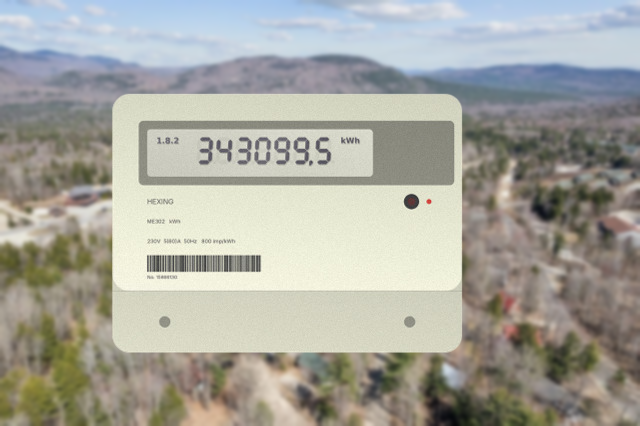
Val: 343099.5 kWh
